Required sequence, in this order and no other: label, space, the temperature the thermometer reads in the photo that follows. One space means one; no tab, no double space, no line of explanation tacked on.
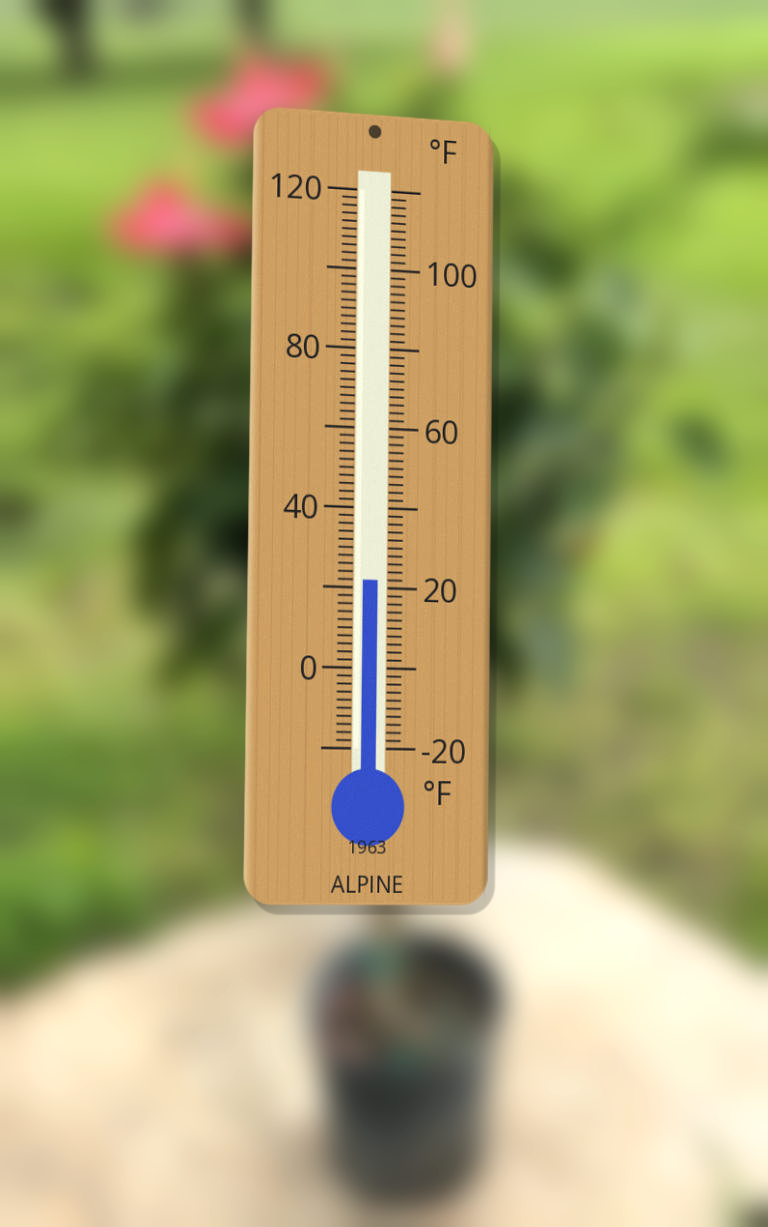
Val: 22 °F
